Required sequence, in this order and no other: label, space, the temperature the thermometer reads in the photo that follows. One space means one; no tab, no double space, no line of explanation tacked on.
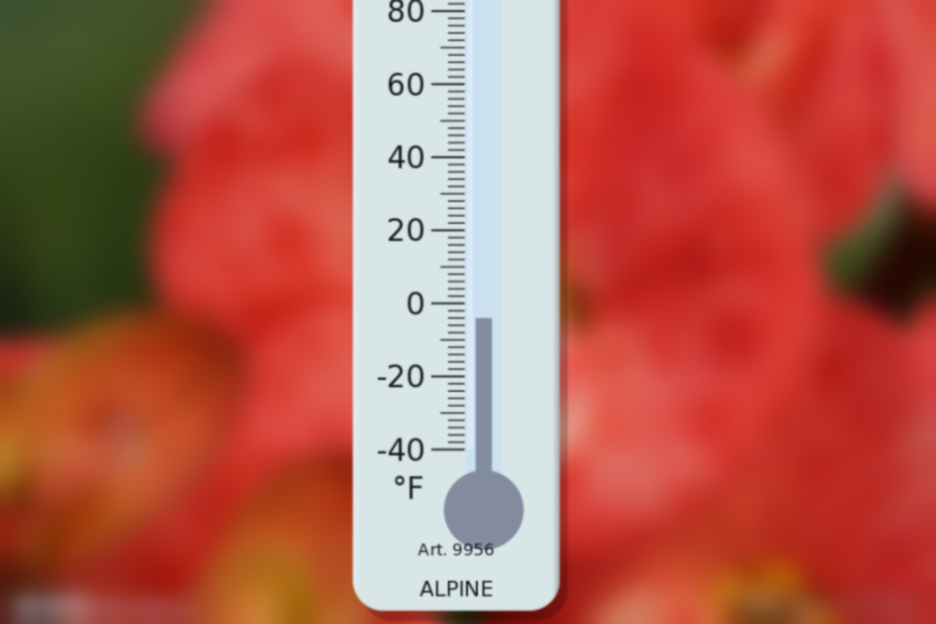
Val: -4 °F
